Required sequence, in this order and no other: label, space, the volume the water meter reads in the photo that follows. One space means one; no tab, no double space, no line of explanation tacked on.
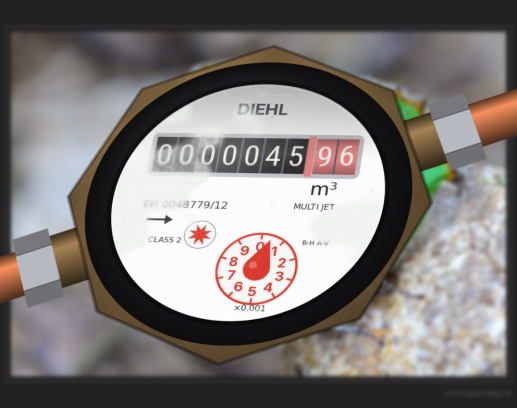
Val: 45.960 m³
